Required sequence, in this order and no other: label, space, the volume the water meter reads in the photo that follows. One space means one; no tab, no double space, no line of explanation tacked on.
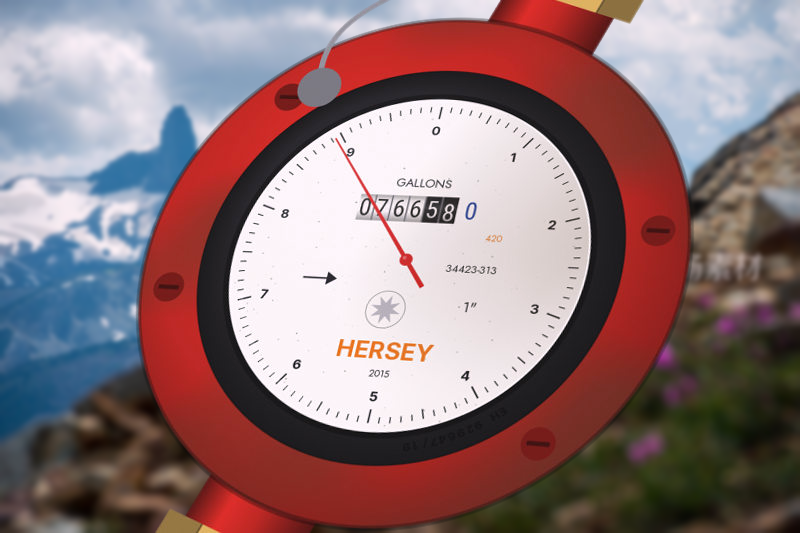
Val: 766578.9 gal
